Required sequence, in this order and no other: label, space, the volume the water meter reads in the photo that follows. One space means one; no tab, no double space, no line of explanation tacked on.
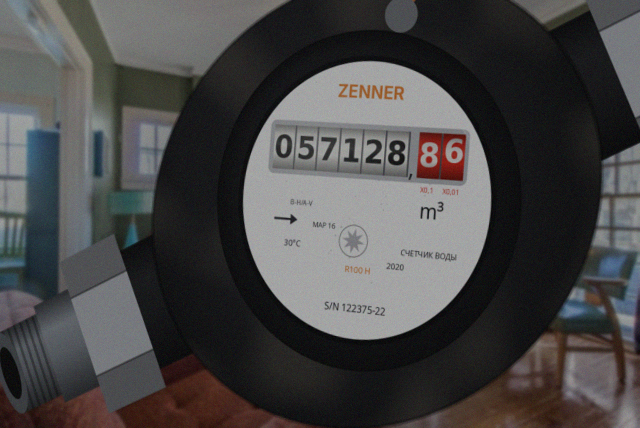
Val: 57128.86 m³
